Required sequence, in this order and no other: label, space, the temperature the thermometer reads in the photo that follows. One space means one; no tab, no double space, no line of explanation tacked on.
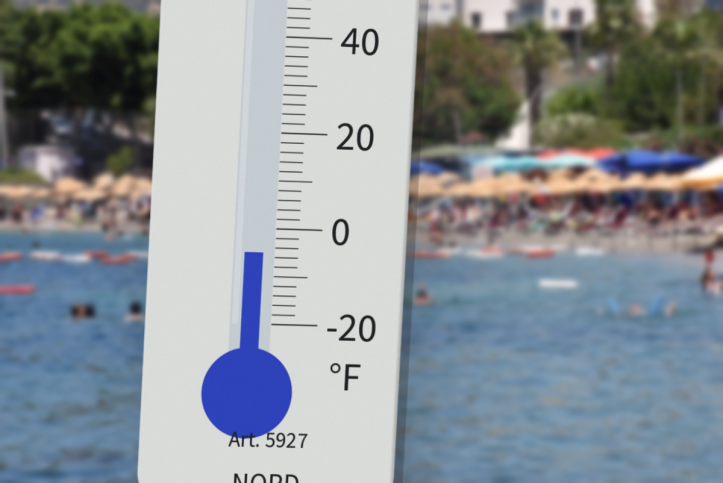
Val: -5 °F
